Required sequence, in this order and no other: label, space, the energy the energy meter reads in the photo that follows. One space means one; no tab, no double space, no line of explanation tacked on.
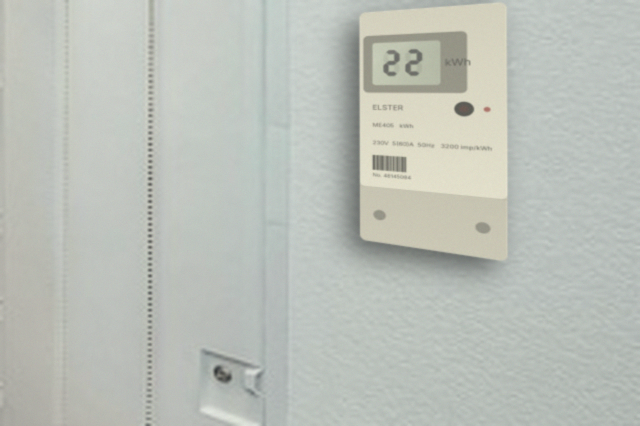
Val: 22 kWh
